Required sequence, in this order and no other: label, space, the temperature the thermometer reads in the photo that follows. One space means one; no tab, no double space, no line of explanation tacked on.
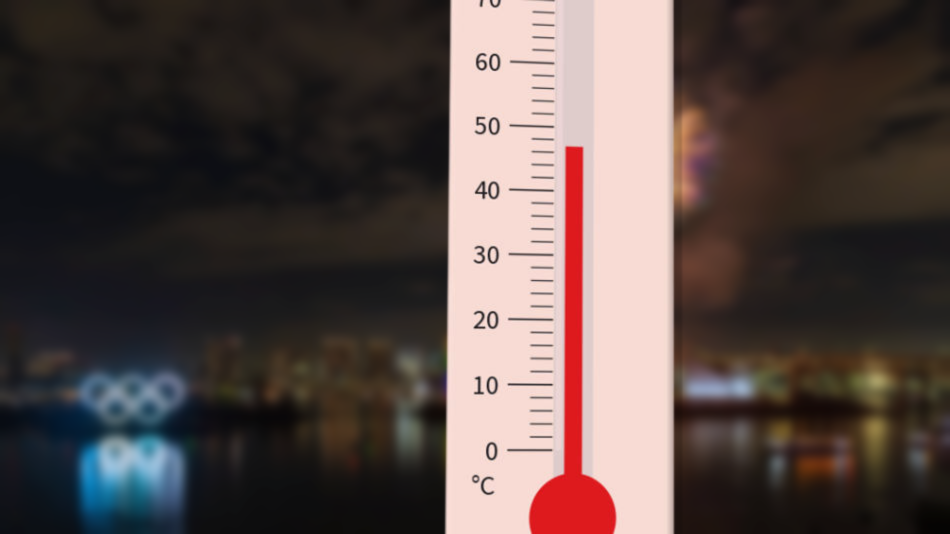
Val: 47 °C
